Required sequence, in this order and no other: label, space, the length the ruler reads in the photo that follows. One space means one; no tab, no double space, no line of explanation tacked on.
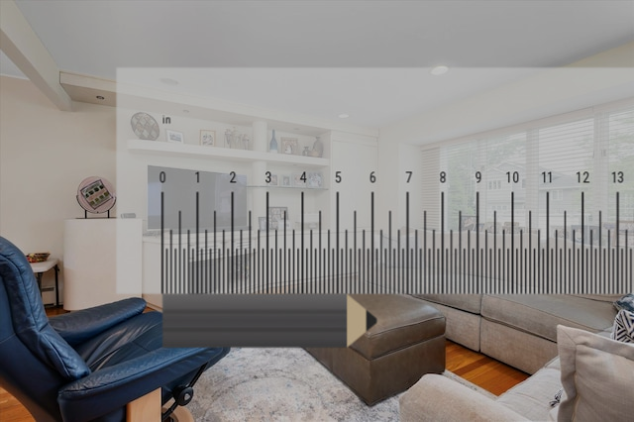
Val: 6.125 in
